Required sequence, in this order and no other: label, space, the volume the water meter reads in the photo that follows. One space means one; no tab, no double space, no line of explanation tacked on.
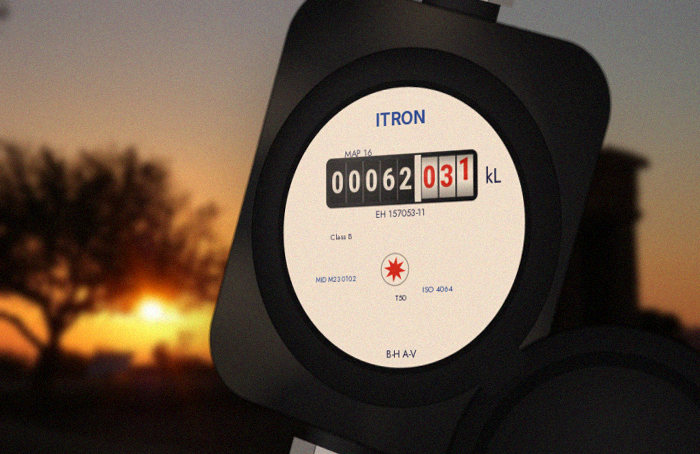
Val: 62.031 kL
